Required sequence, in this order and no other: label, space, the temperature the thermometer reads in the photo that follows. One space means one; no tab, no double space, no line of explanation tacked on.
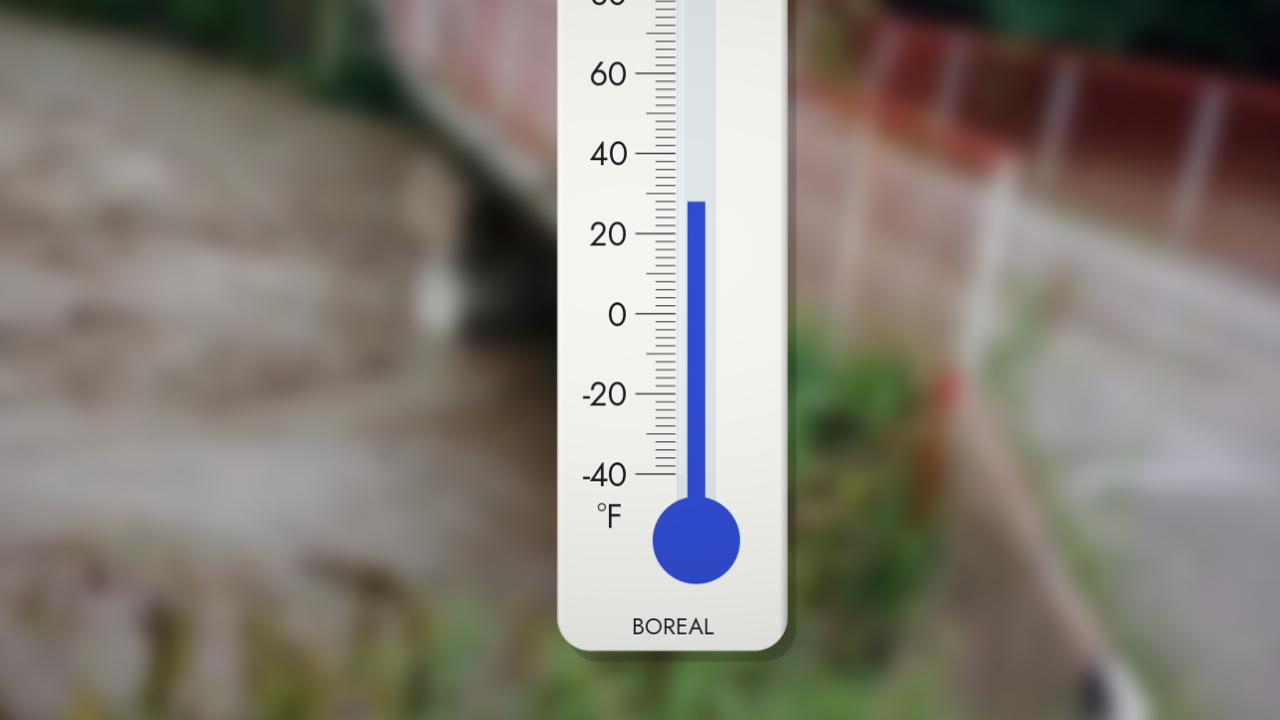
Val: 28 °F
